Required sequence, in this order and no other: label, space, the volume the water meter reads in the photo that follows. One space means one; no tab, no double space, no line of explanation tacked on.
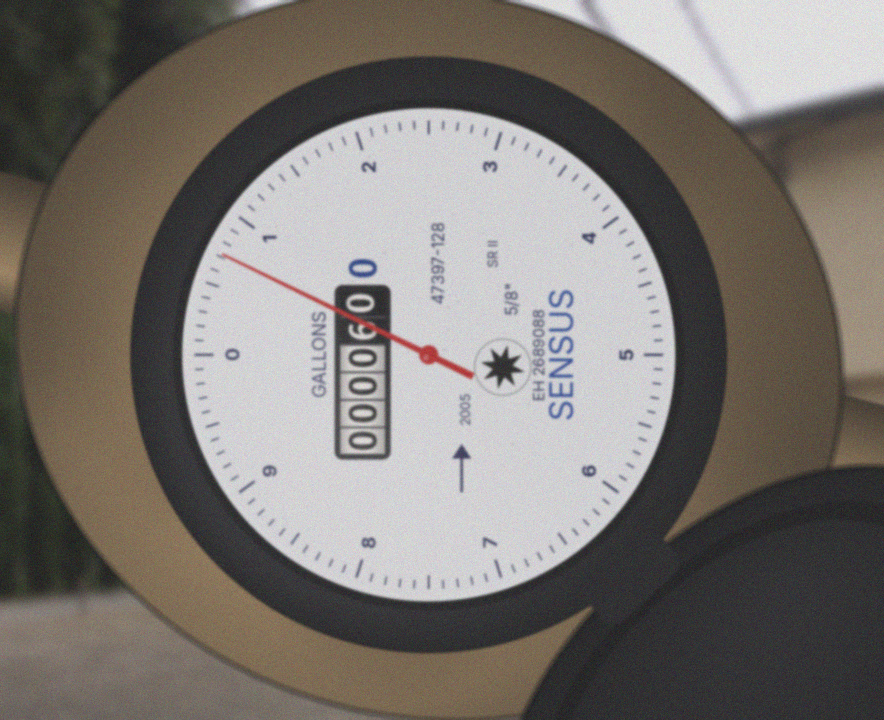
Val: 600.7 gal
